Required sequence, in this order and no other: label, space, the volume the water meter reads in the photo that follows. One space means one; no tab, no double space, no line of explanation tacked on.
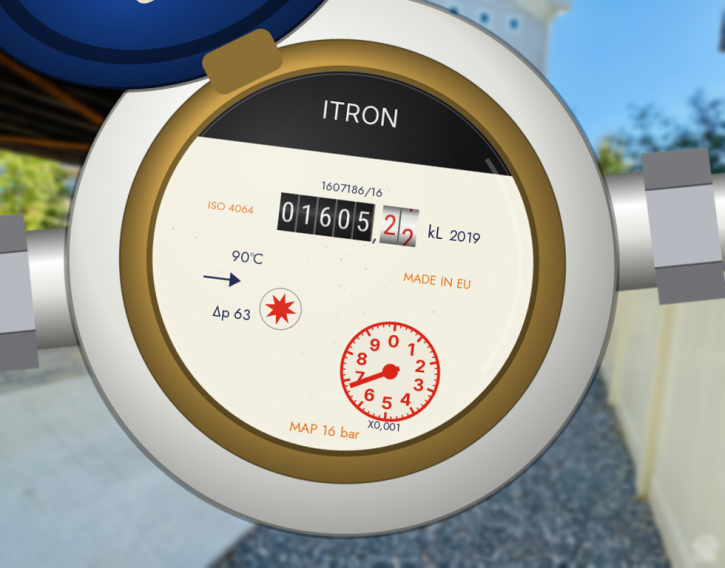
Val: 1605.216 kL
